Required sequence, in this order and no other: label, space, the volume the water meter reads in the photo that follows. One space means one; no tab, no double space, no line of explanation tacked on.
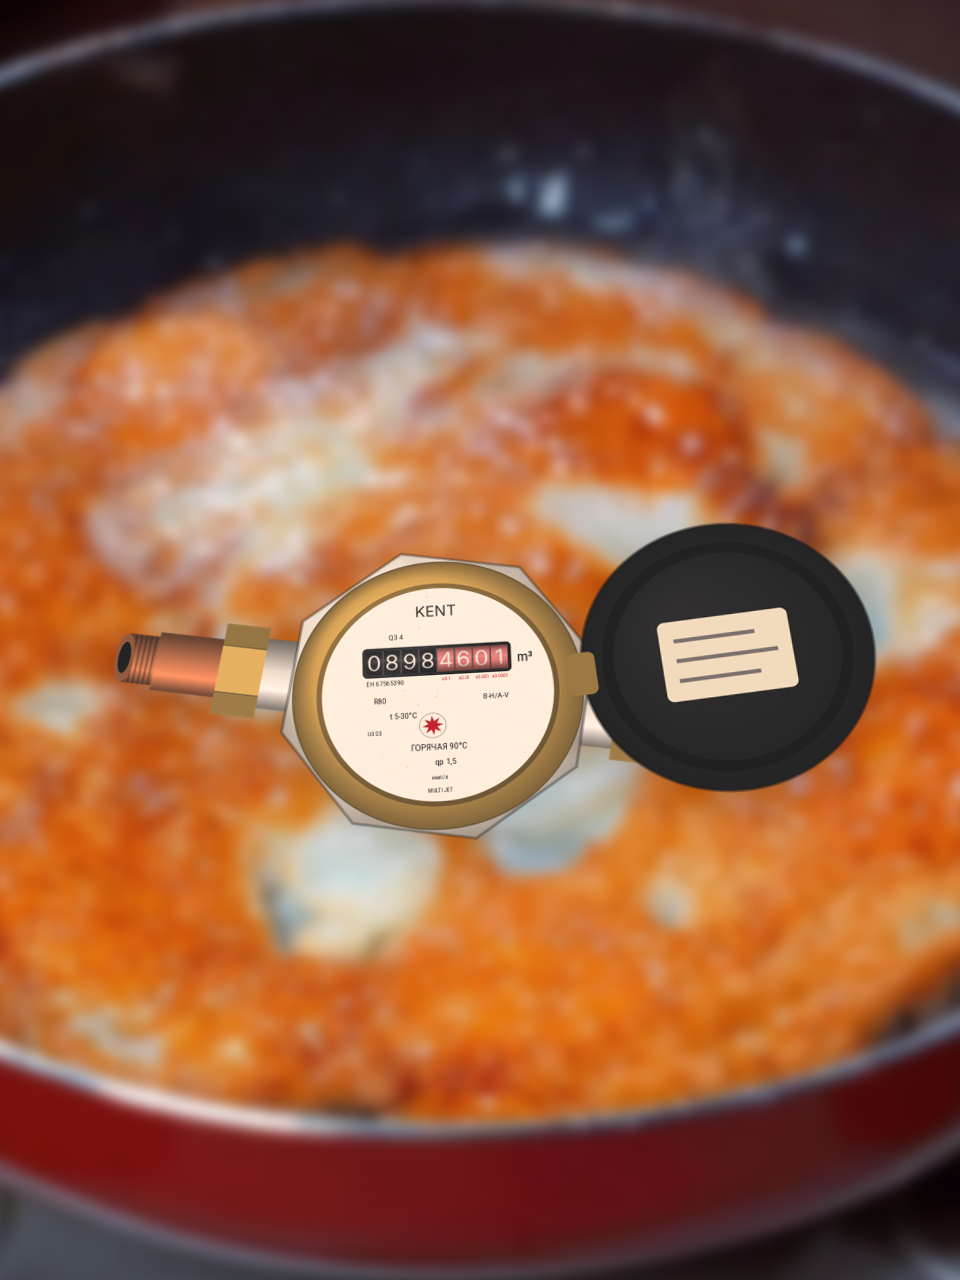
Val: 898.4601 m³
